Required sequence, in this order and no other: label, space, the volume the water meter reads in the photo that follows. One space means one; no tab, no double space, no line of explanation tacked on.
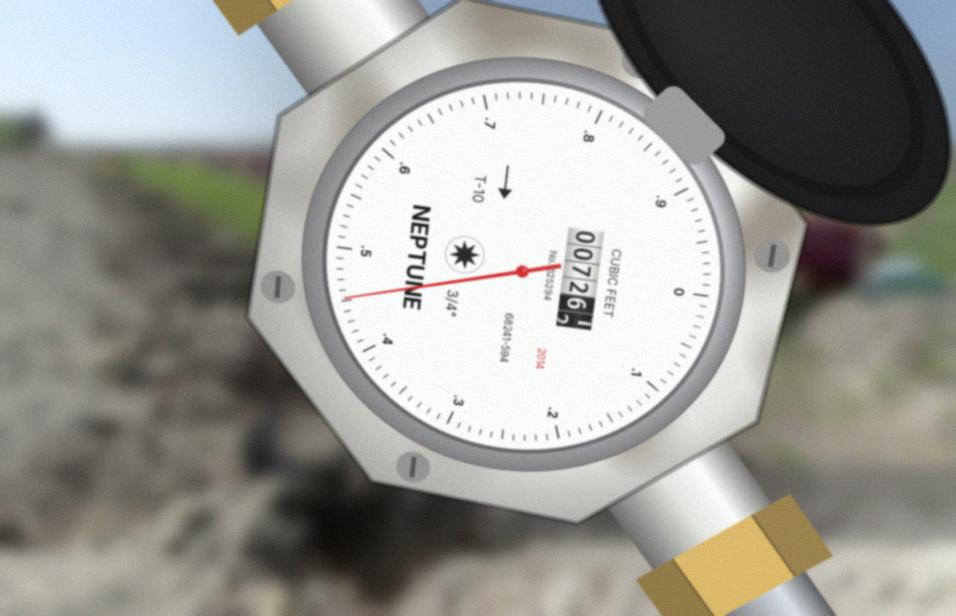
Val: 7261.45 ft³
